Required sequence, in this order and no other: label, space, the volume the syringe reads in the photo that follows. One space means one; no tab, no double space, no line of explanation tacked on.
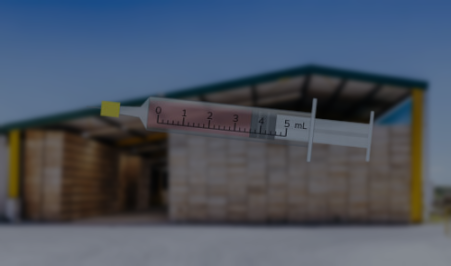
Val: 3.6 mL
